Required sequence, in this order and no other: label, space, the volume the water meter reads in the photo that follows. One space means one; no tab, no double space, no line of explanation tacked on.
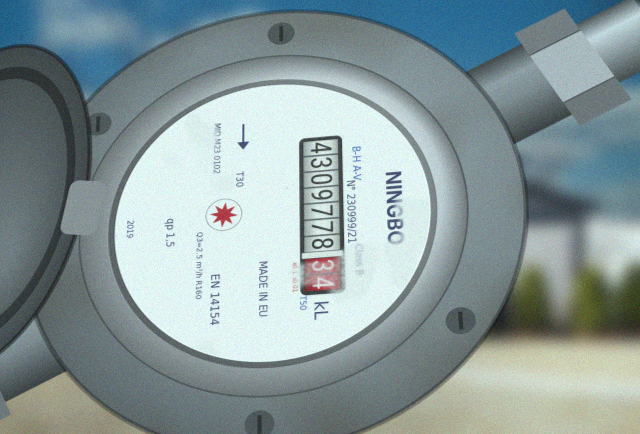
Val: 4309778.34 kL
